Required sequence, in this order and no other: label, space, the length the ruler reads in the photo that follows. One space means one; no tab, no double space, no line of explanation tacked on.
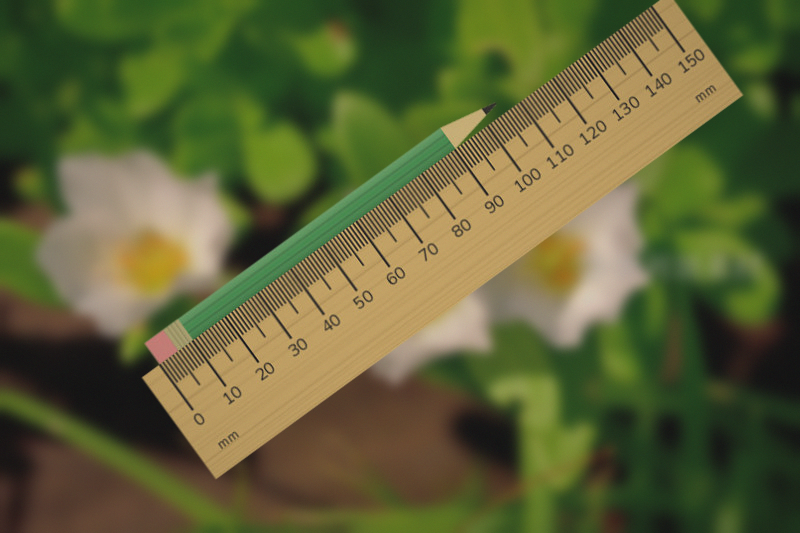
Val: 105 mm
